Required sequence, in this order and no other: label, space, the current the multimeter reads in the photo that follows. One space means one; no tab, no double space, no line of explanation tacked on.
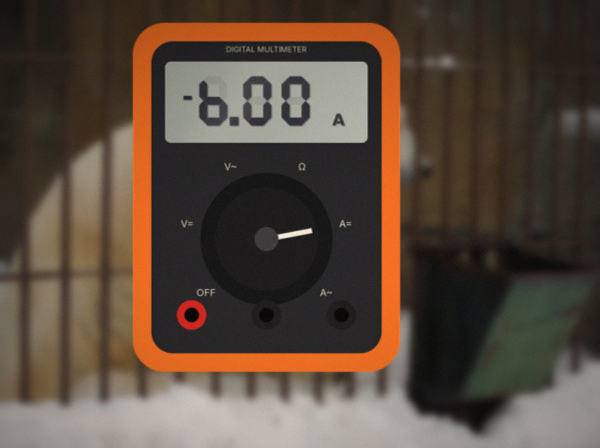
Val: -6.00 A
